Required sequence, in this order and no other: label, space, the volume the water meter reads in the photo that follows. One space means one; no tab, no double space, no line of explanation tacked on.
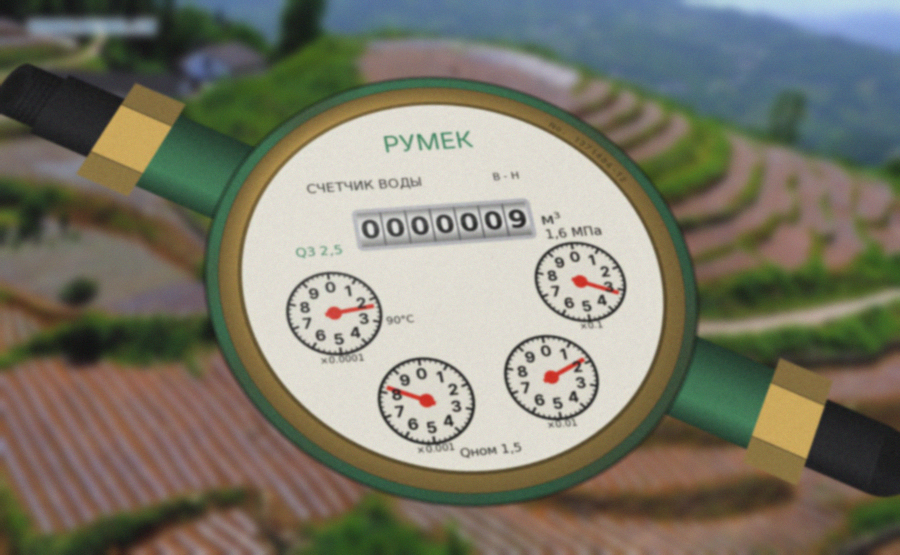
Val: 9.3182 m³
